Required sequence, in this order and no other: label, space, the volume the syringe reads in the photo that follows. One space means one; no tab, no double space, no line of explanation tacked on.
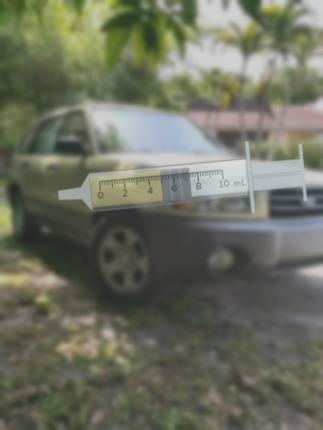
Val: 5 mL
